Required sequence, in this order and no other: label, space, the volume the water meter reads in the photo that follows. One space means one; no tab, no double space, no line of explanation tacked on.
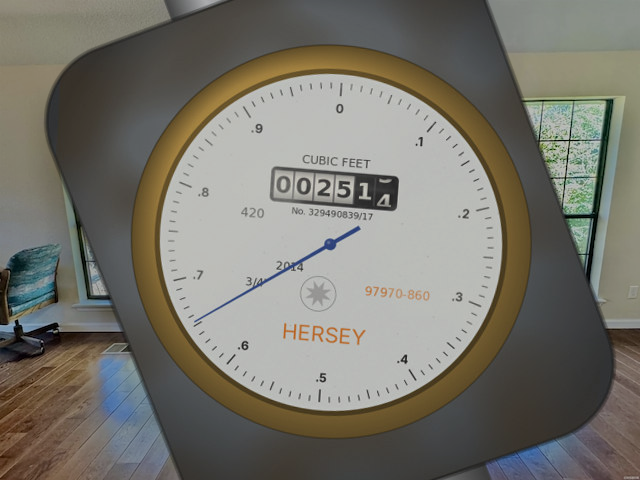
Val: 2513.65 ft³
